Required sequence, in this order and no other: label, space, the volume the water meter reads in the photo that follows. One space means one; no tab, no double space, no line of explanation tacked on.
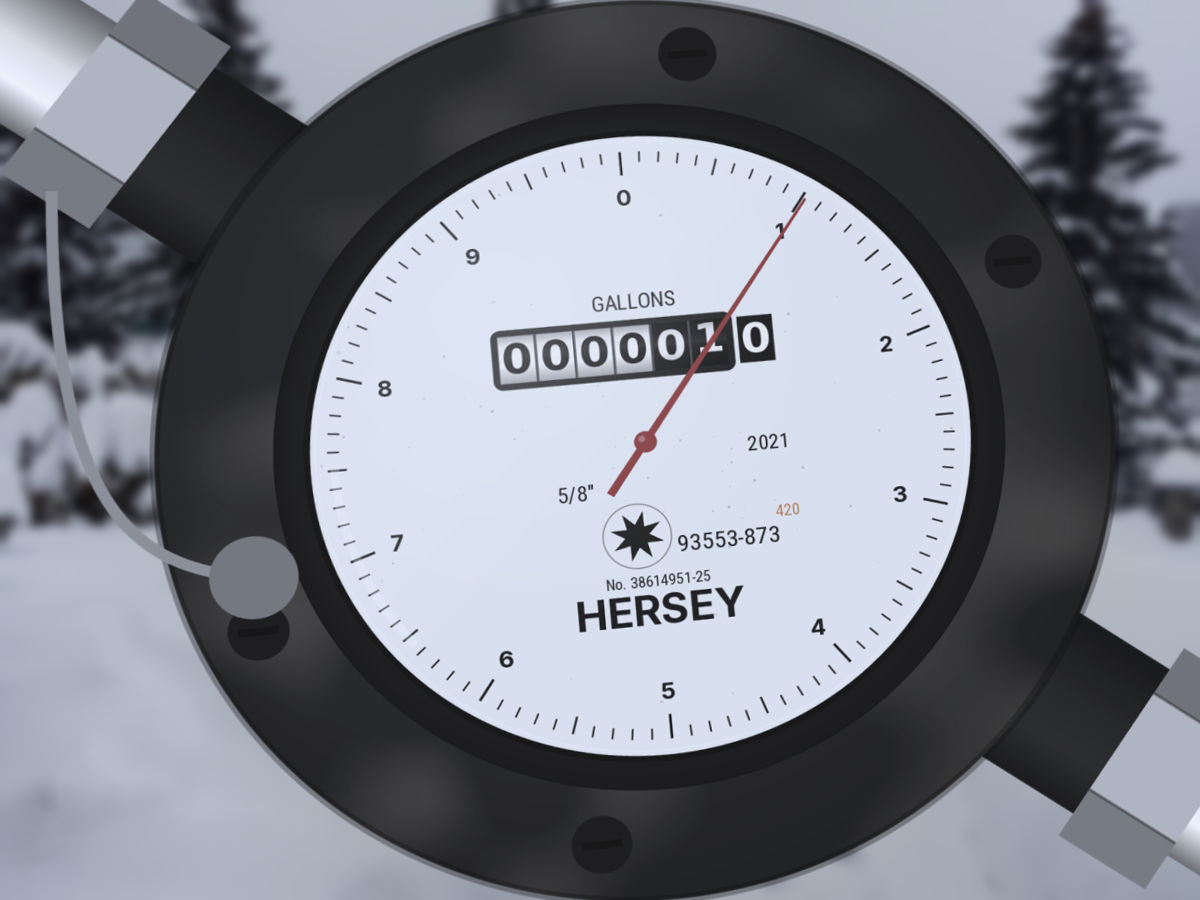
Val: 11.0 gal
